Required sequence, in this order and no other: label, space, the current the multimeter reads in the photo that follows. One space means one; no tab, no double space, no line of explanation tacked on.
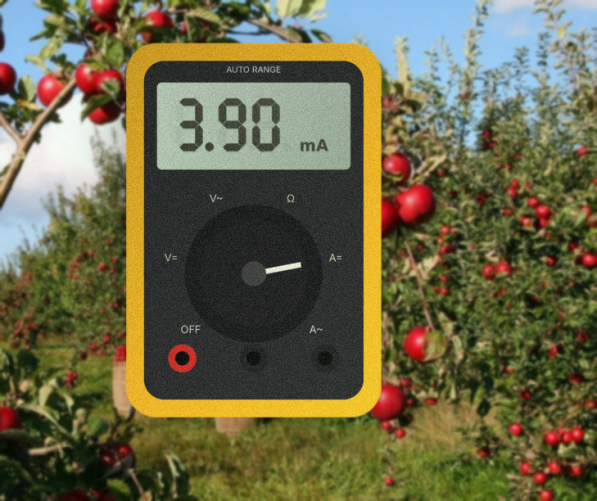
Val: 3.90 mA
